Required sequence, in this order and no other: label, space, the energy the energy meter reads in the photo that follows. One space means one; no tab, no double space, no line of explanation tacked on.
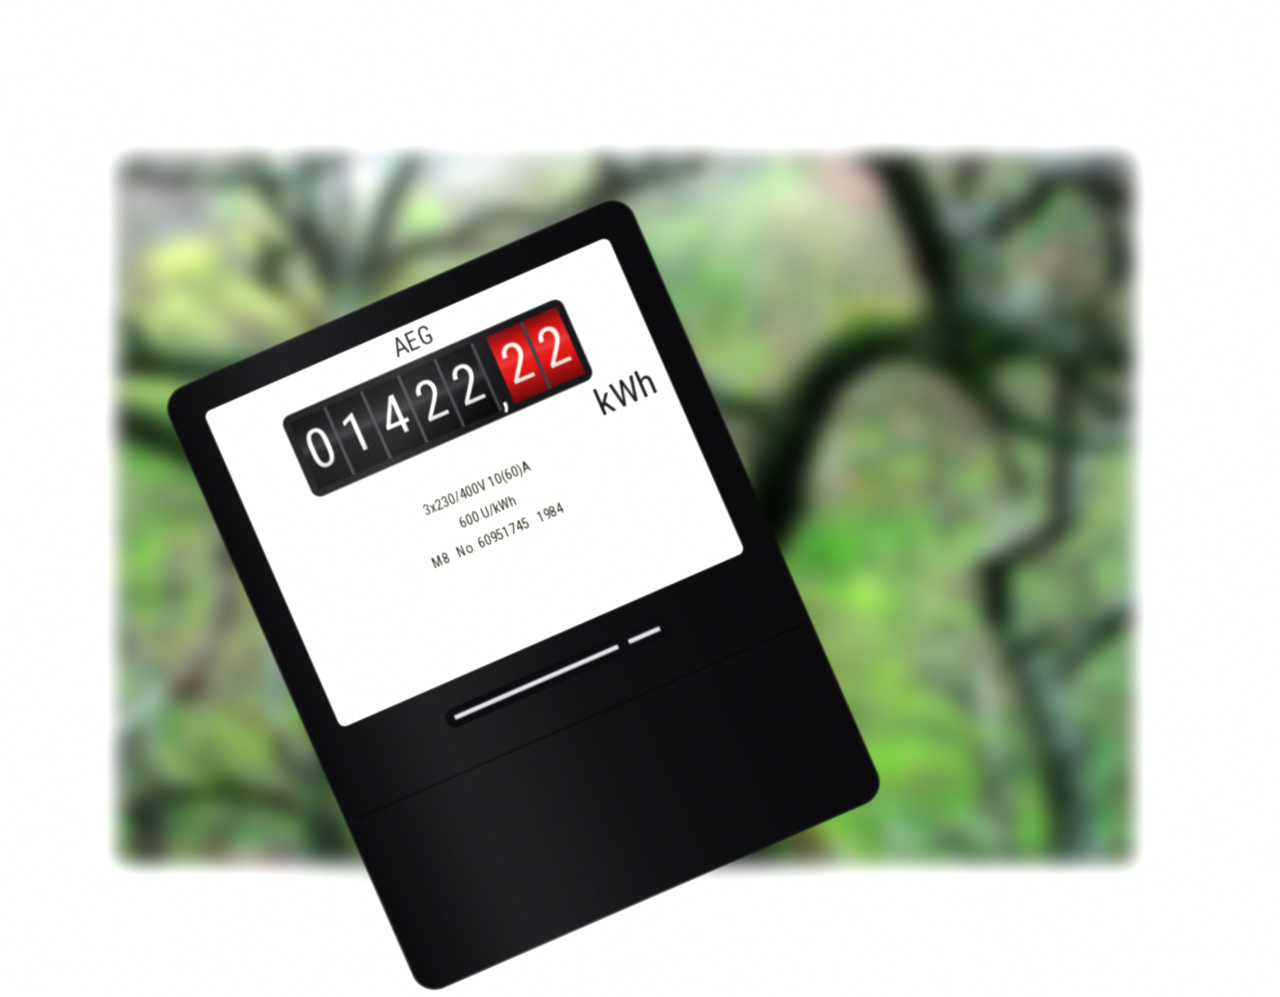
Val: 1422.22 kWh
